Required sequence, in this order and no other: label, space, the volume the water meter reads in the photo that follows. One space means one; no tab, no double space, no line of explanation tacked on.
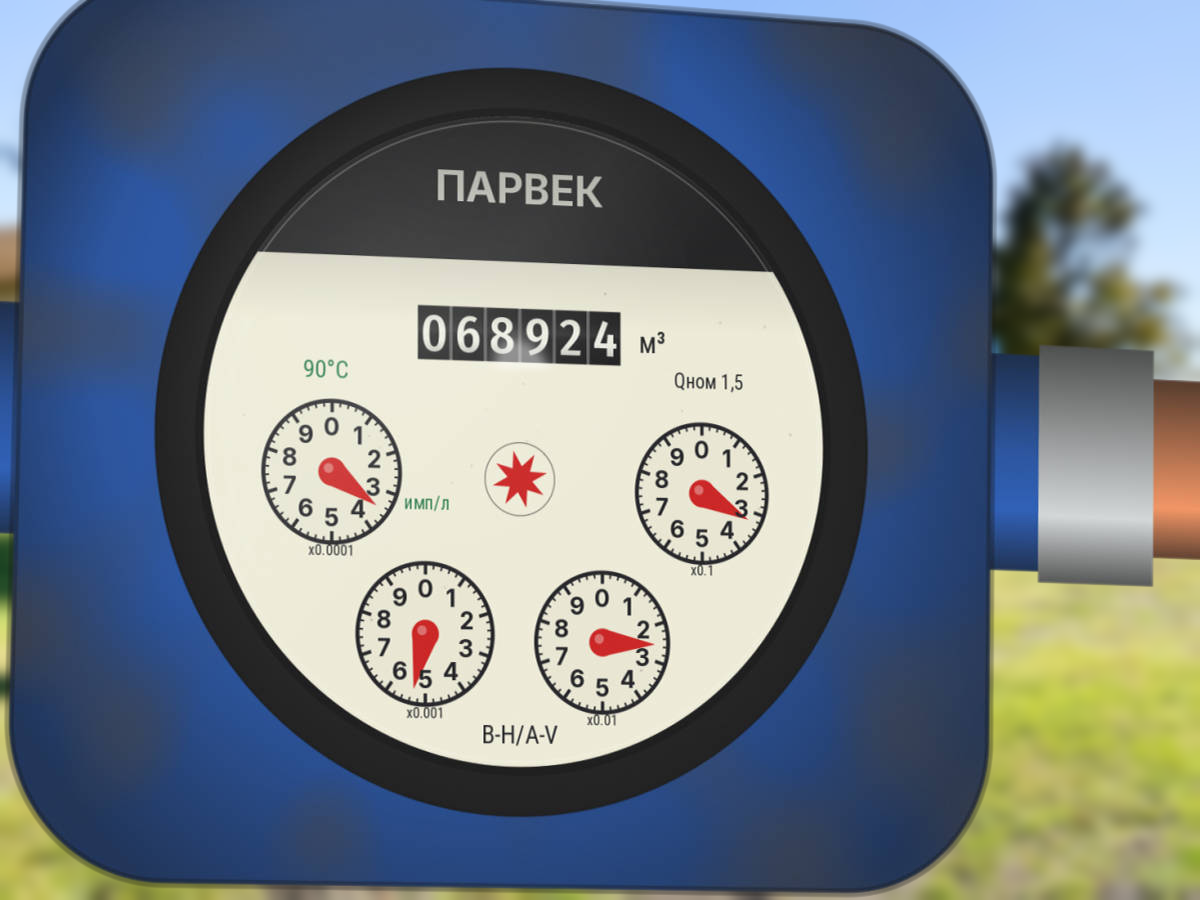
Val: 68924.3253 m³
